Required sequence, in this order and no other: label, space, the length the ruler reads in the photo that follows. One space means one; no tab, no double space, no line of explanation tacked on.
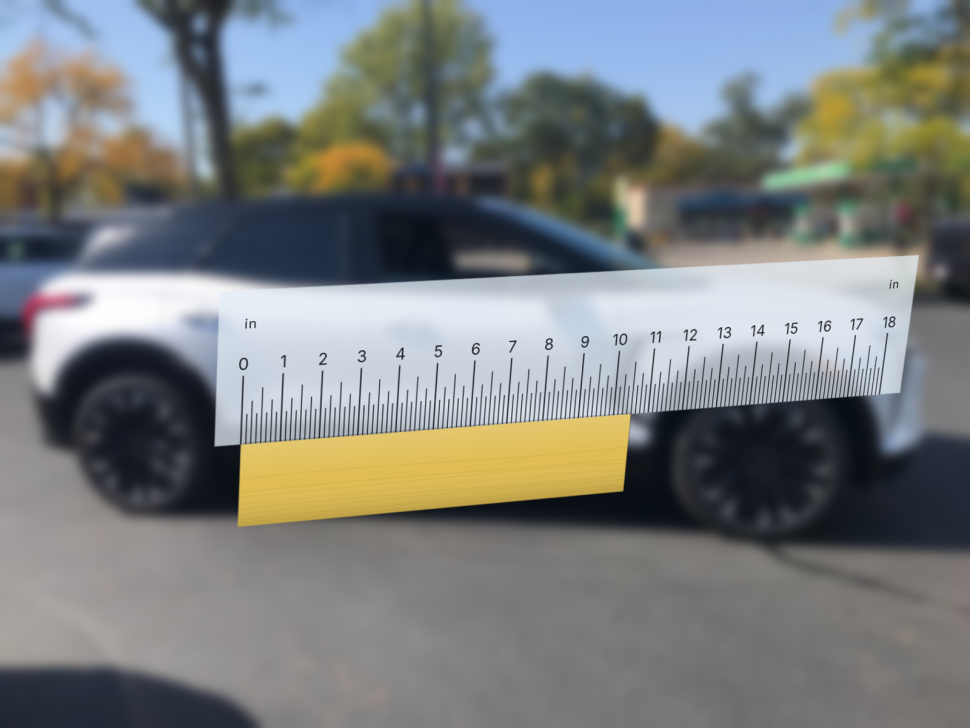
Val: 10.5 in
